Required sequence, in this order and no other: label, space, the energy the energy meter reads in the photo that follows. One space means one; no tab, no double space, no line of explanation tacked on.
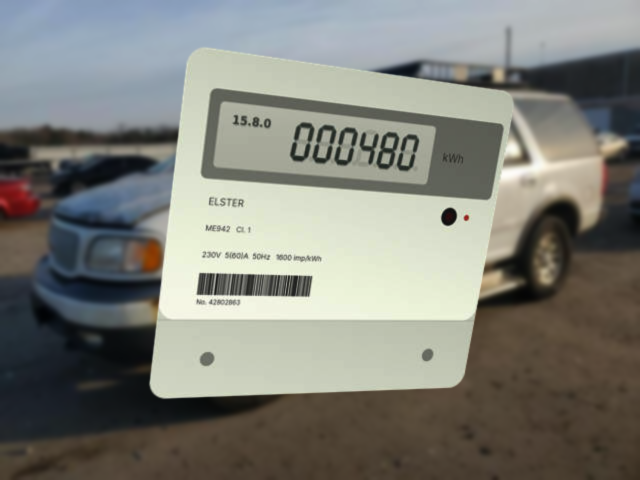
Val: 480 kWh
